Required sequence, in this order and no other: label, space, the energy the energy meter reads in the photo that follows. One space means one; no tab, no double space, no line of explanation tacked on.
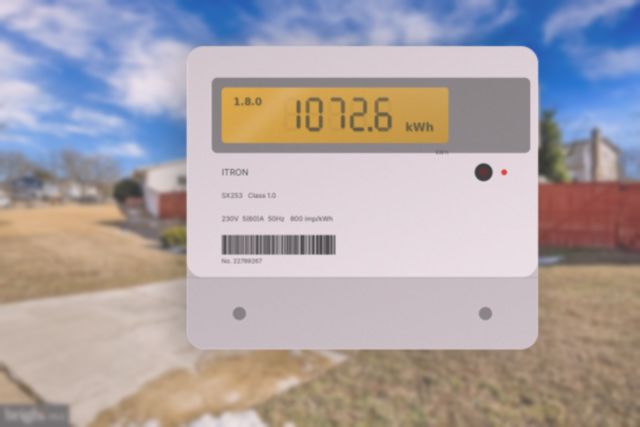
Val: 1072.6 kWh
